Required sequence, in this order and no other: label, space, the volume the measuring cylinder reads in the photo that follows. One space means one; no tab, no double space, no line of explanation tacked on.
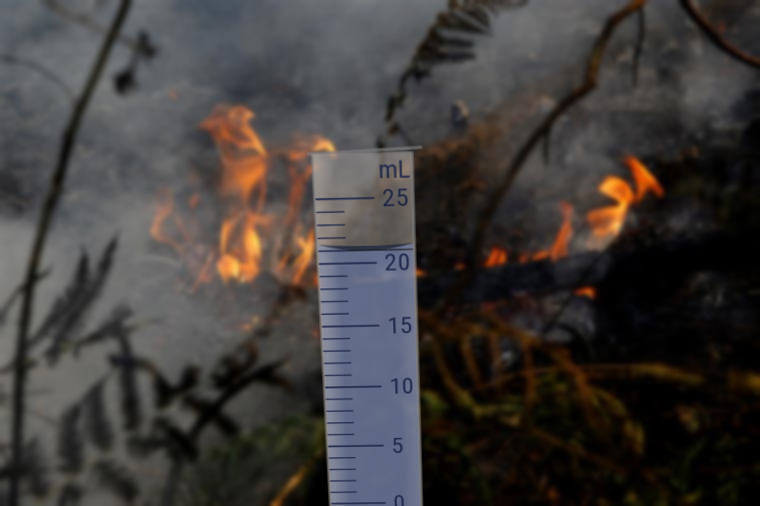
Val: 21 mL
